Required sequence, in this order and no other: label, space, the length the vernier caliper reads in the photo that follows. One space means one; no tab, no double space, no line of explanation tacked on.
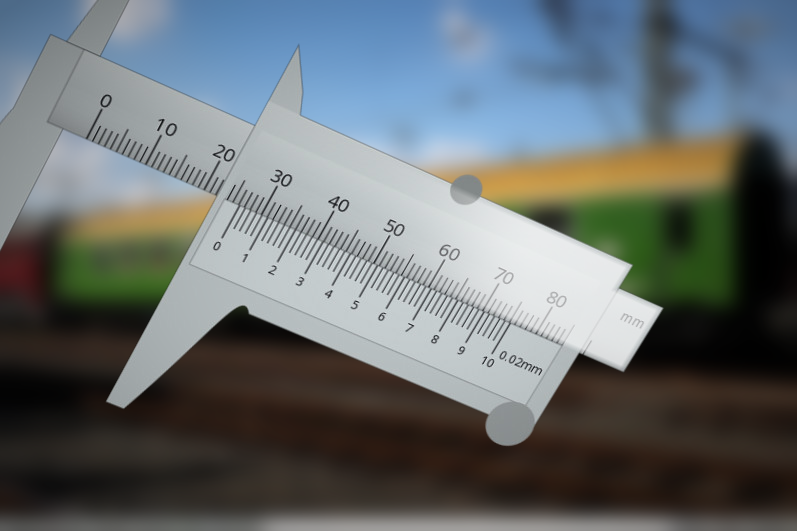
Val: 26.2 mm
